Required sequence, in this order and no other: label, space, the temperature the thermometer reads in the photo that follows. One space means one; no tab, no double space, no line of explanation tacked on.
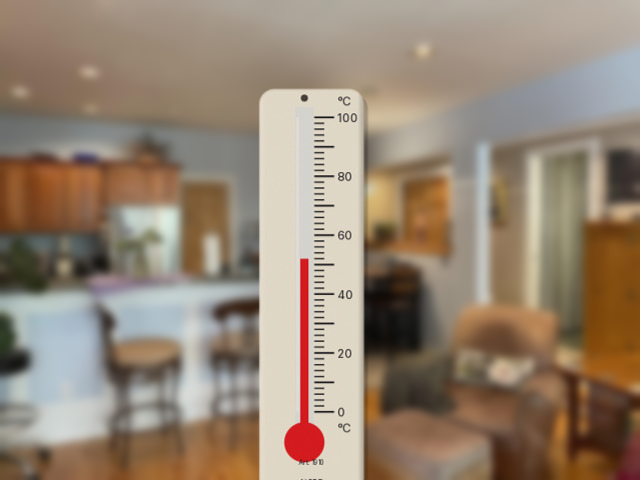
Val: 52 °C
